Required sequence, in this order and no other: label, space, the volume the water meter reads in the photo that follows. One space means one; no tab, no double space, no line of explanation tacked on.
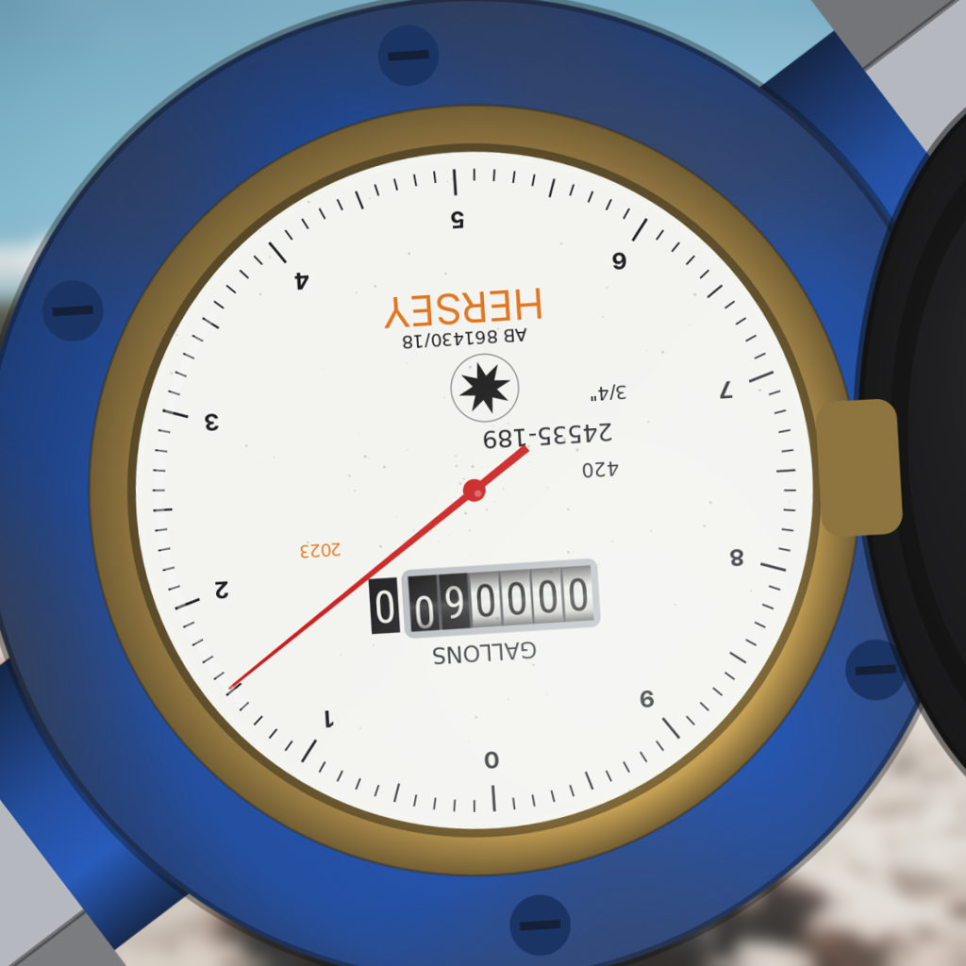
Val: 601.5 gal
